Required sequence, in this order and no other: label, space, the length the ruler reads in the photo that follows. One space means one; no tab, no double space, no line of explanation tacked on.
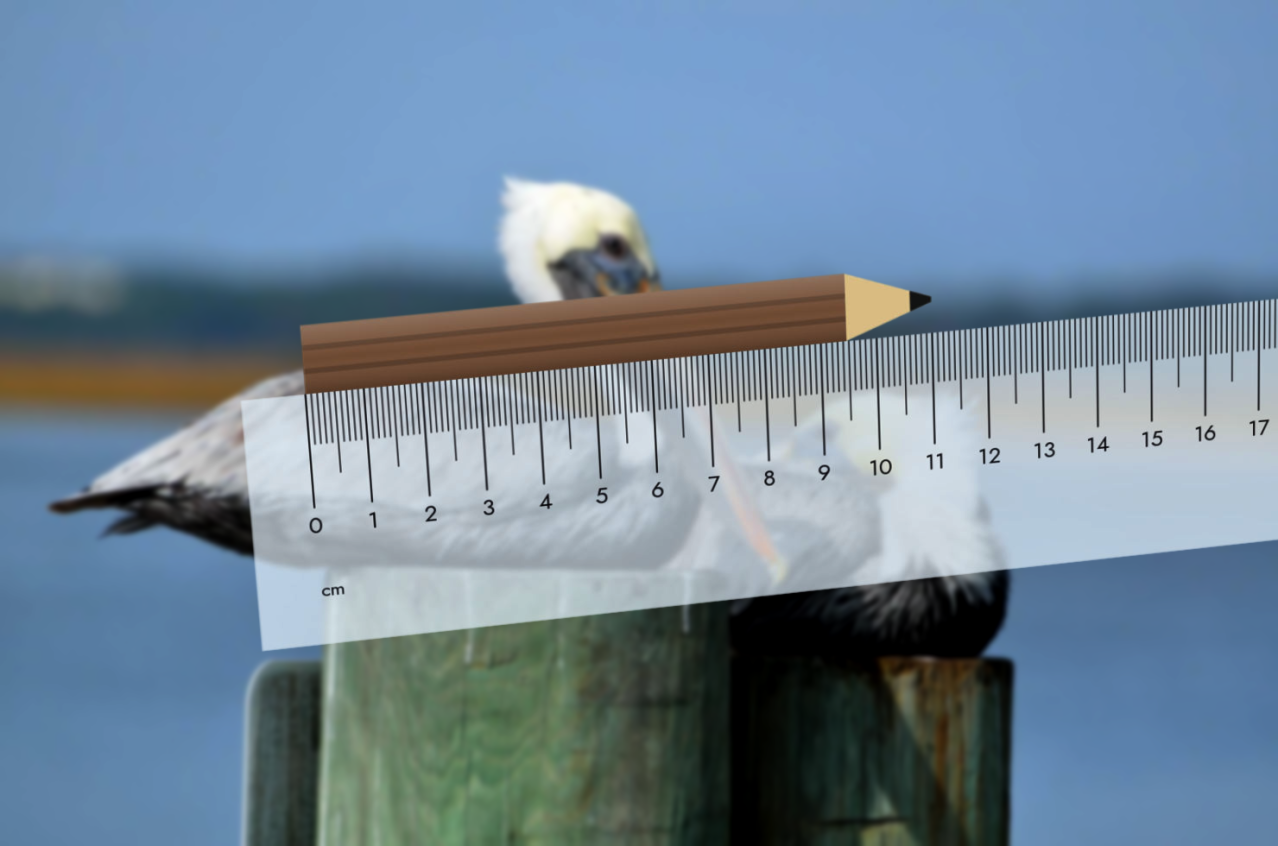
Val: 11 cm
